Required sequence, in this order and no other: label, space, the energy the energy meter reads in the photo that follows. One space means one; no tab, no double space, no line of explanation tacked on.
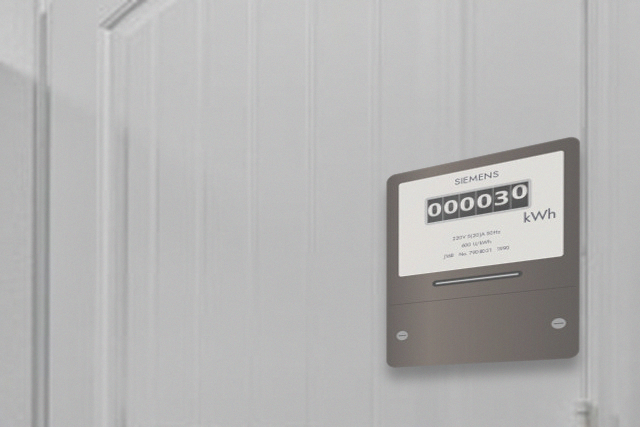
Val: 30 kWh
